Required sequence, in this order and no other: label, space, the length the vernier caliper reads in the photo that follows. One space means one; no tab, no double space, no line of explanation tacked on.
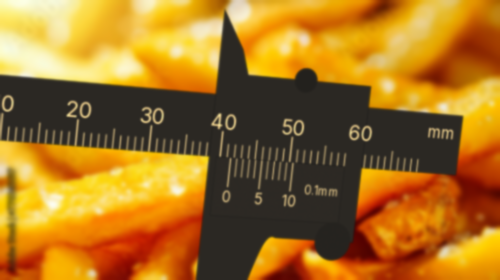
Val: 41.5 mm
